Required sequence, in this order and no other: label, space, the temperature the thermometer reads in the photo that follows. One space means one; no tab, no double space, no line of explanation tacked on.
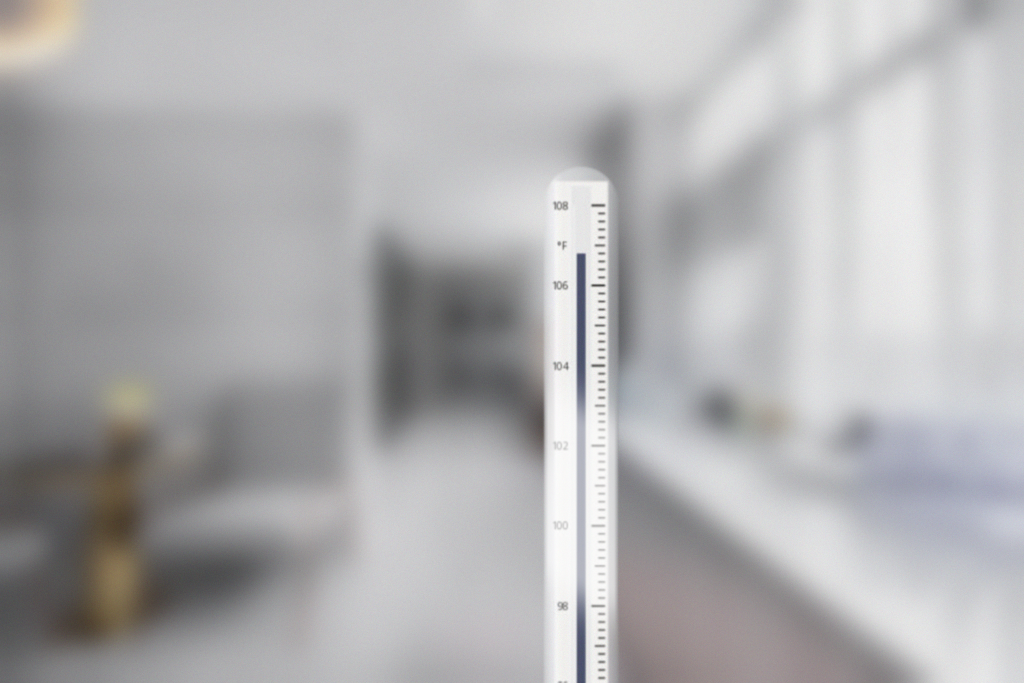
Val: 106.8 °F
